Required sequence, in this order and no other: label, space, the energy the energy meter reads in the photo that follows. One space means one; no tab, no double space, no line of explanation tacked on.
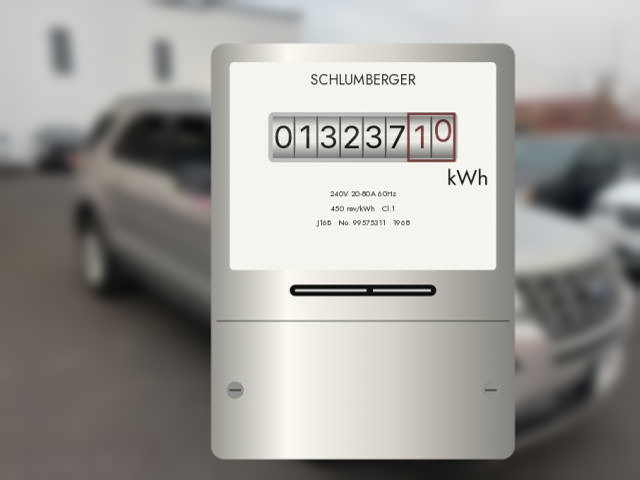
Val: 13237.10 kWh
